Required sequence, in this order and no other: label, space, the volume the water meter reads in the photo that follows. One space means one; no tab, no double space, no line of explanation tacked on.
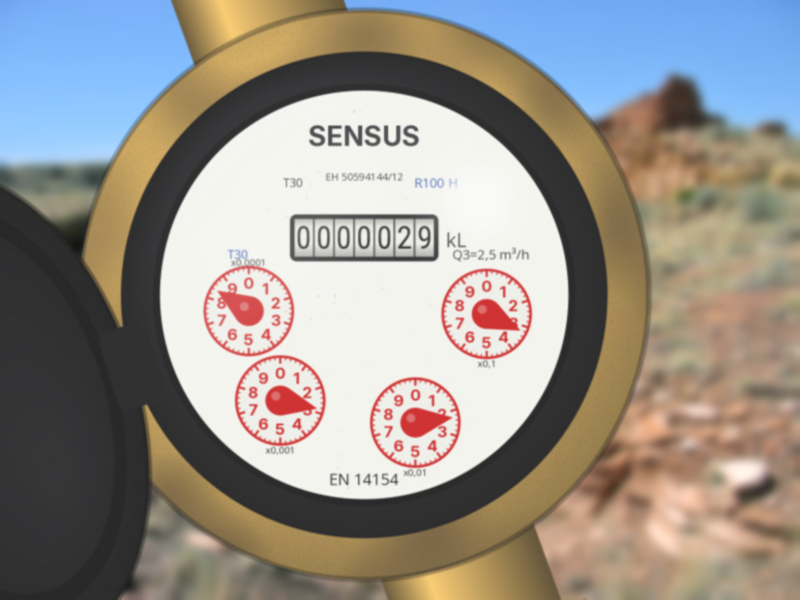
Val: 29.3228 kL
